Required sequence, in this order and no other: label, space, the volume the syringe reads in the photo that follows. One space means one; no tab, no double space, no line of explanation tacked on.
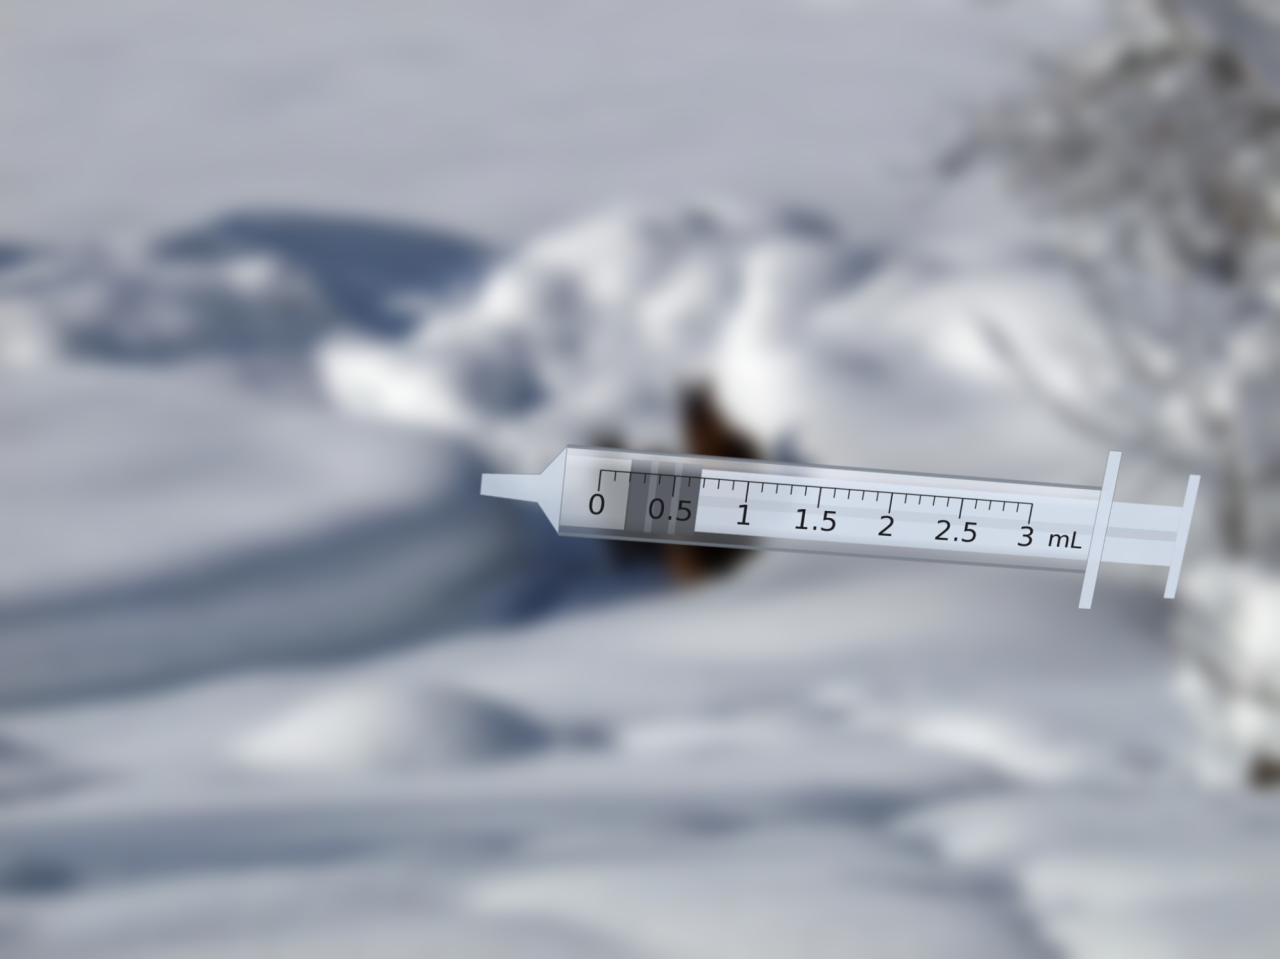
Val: 0.2 mL
